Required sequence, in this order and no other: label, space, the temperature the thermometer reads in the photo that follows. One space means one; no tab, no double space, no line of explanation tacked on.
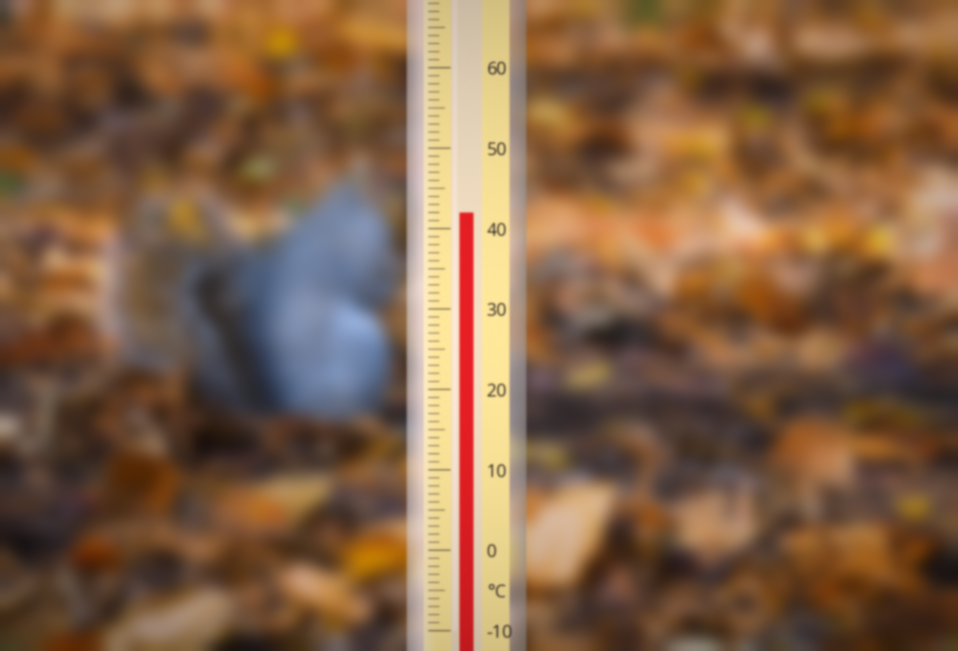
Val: 42 °C
